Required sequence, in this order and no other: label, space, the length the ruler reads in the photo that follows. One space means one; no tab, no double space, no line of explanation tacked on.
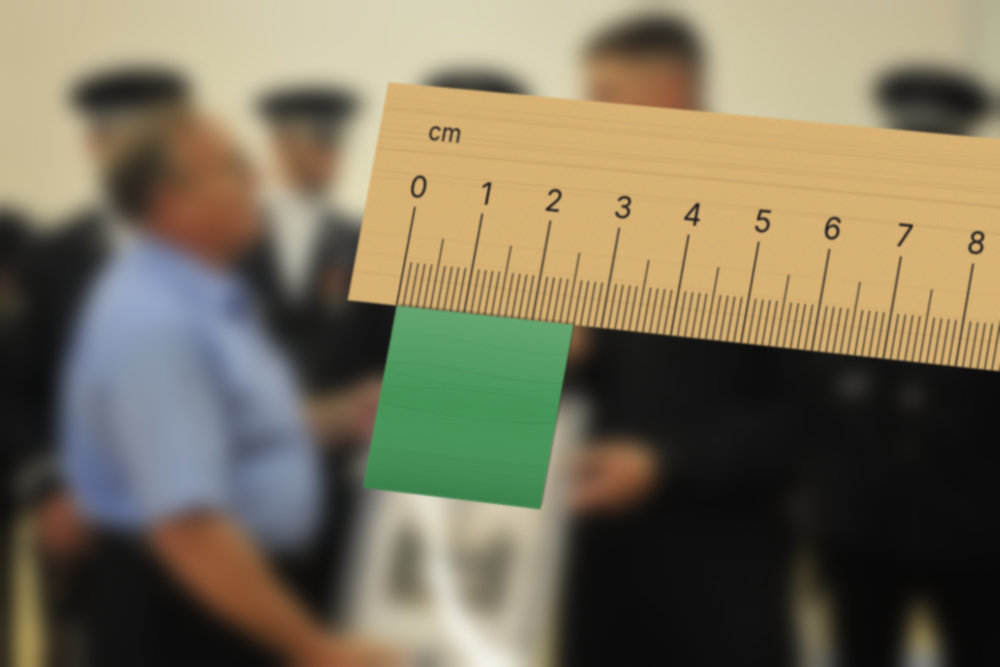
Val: 2.6 cm
